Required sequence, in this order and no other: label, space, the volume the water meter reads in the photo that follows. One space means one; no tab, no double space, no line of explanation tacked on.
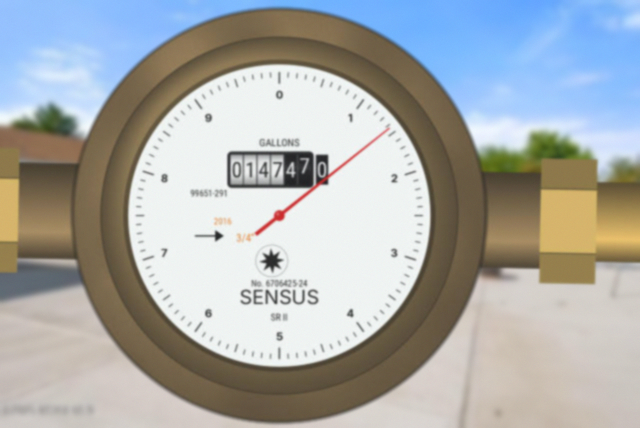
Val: 147471.4 gal
